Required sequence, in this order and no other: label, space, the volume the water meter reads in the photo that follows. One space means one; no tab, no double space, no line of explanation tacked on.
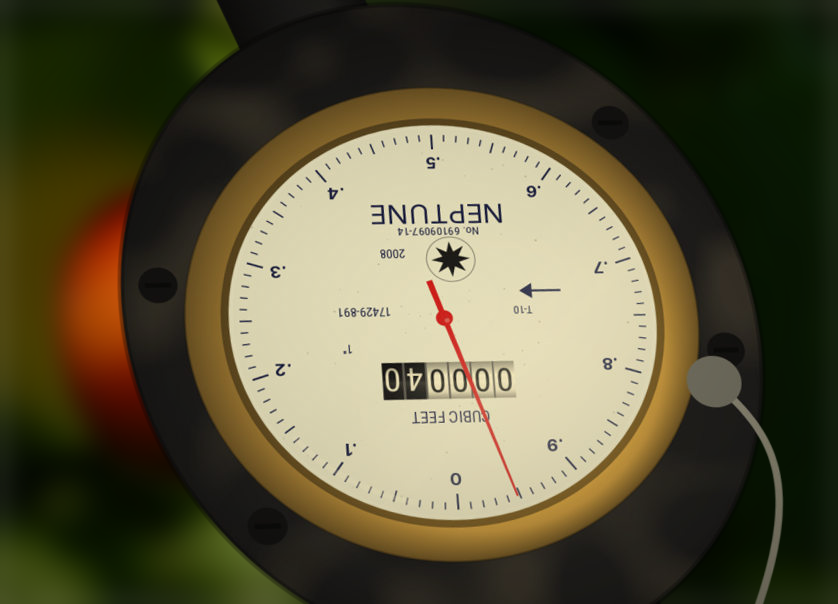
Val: 39.95 ft³
